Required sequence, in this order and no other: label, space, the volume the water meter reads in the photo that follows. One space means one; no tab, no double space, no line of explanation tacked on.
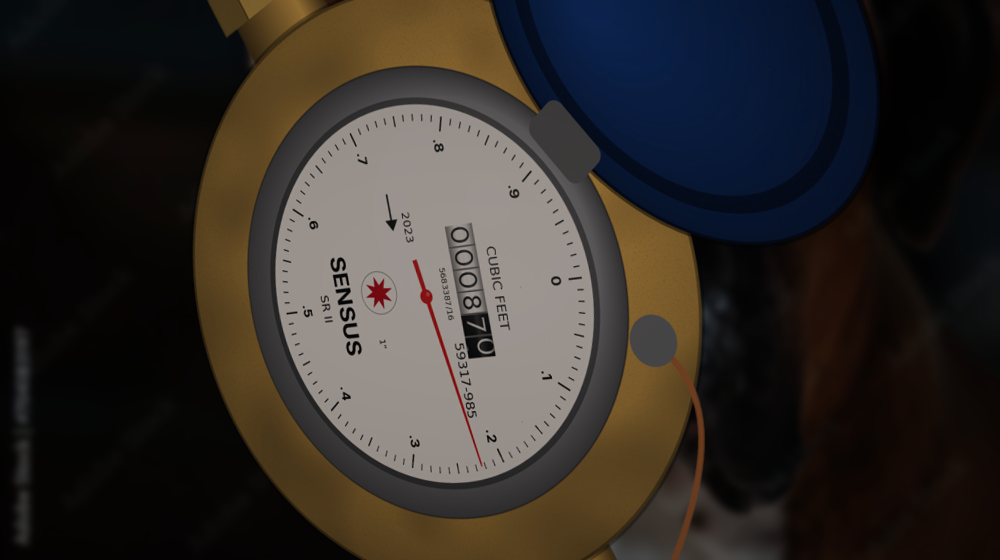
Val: 870.22 ft³
